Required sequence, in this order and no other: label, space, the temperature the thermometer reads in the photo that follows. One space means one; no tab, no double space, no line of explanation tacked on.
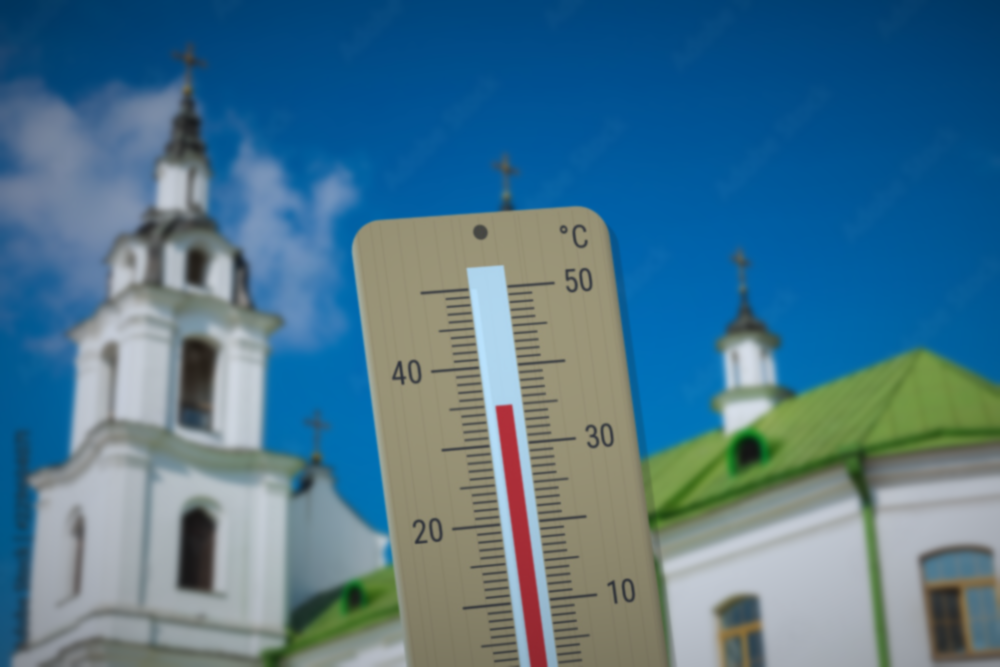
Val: 35 °C
